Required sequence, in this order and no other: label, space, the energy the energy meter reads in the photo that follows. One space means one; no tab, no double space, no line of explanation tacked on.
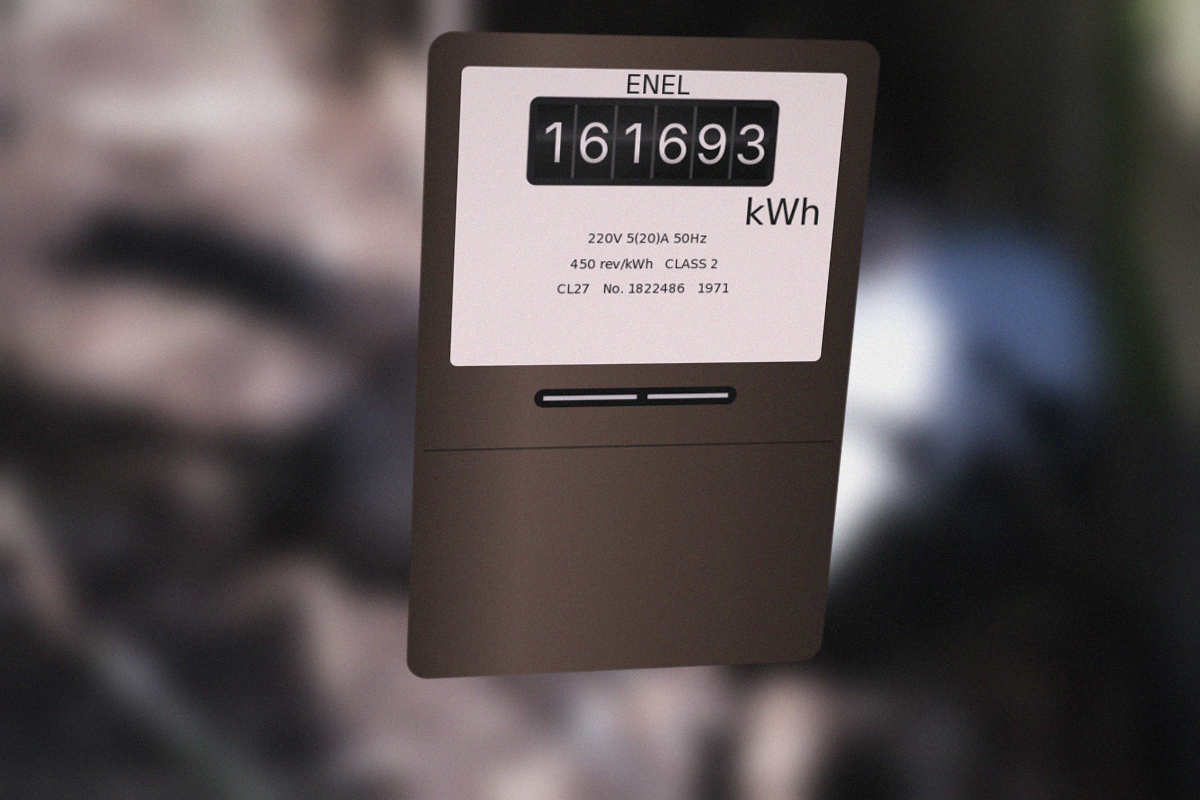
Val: 161693 kWh
